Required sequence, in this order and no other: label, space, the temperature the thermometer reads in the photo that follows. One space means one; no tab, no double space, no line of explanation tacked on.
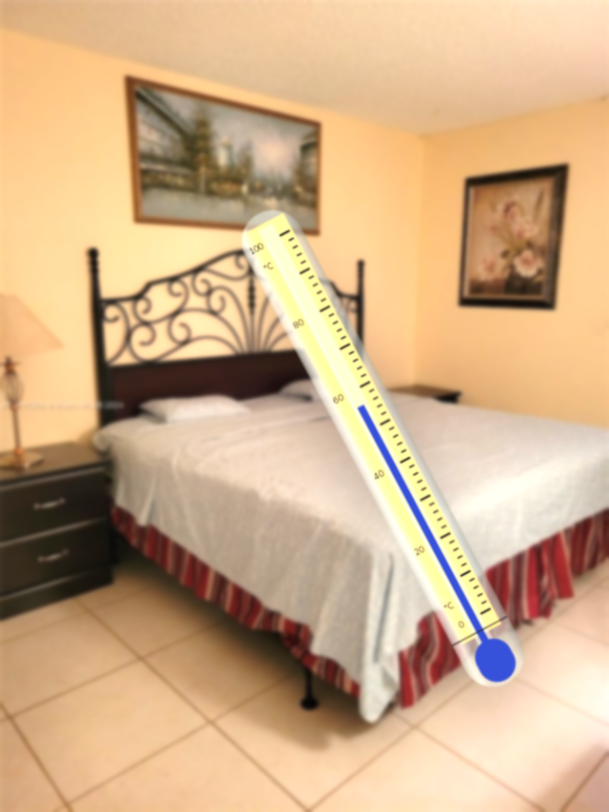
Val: 56 °C
